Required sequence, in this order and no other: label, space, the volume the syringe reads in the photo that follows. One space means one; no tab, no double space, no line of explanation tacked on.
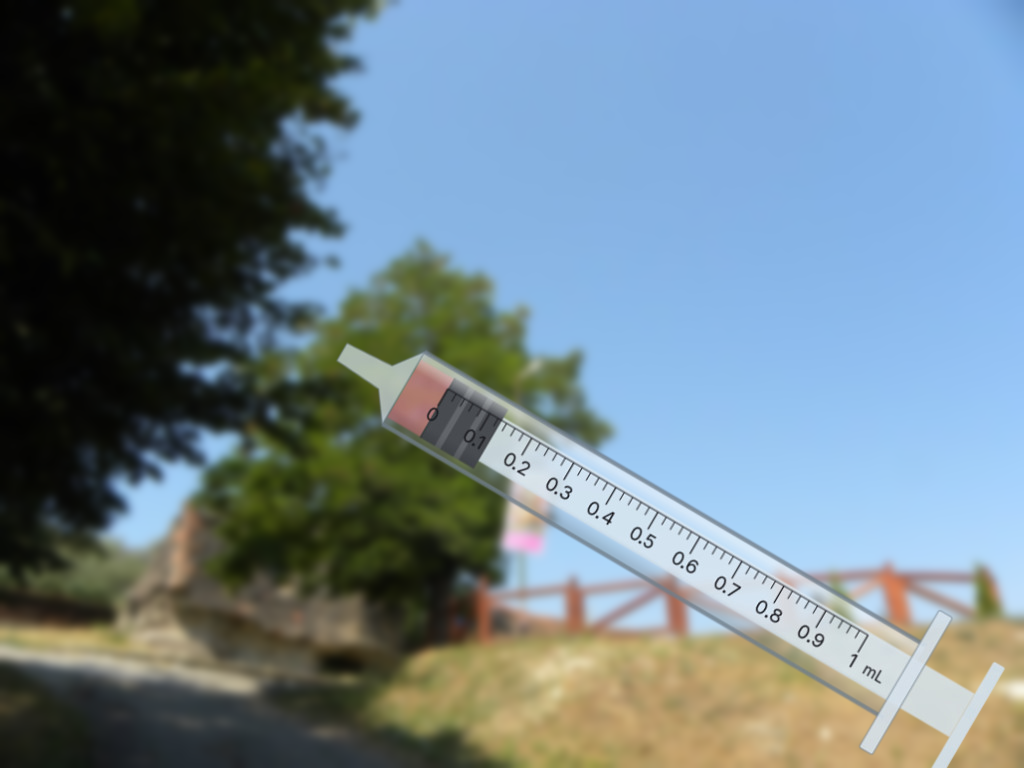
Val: 0 mL
